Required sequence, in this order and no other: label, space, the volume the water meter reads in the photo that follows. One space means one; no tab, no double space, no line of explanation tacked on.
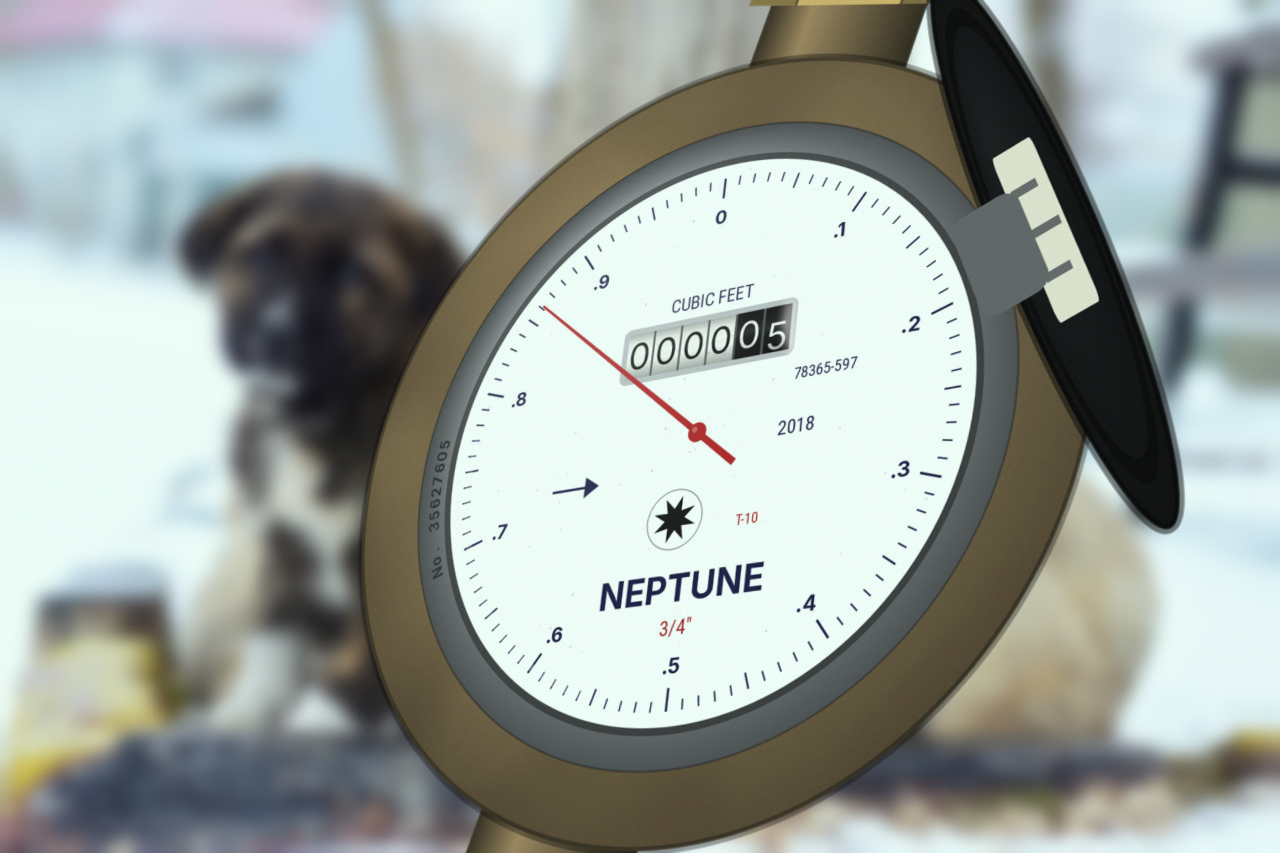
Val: 4.86 ft³
